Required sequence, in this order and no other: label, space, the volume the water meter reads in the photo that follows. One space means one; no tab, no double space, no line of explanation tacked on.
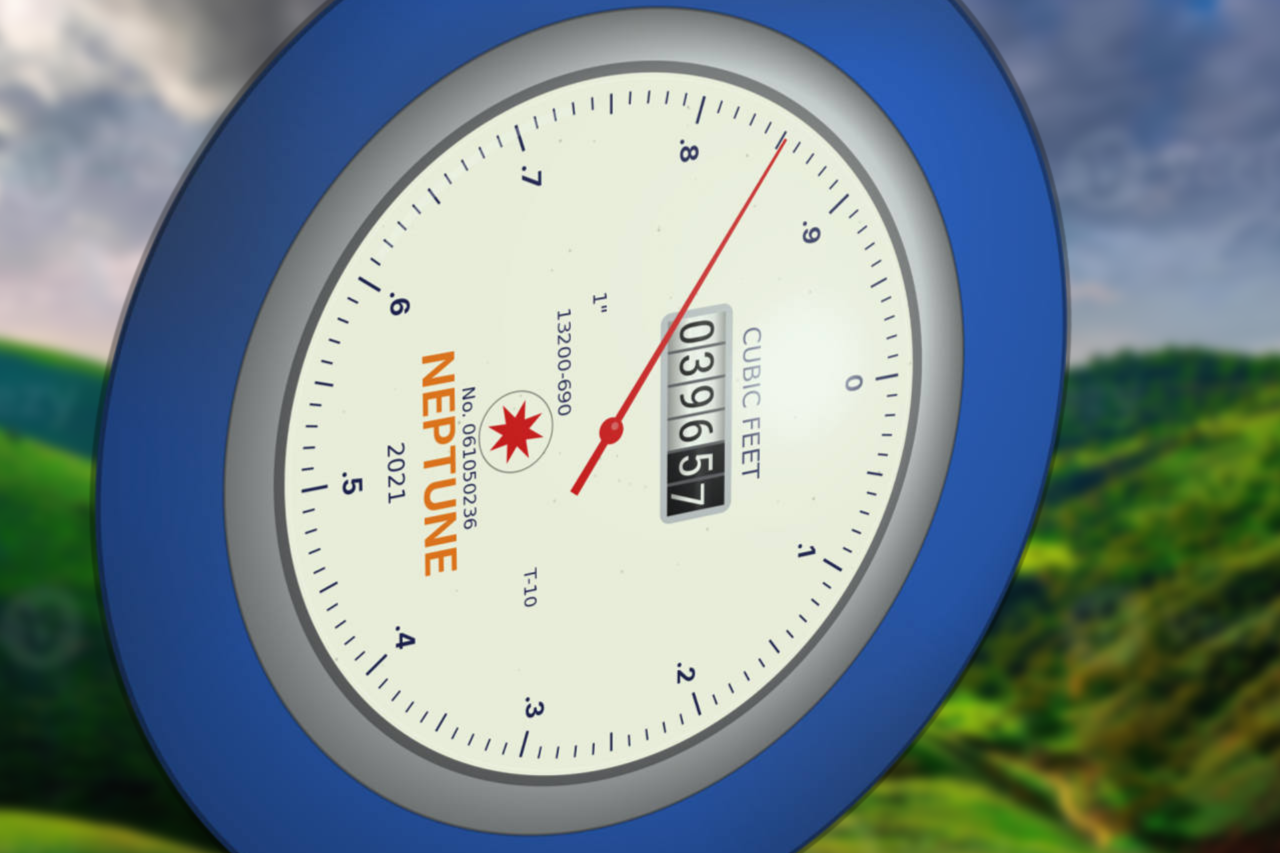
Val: 39656.85 ft³
